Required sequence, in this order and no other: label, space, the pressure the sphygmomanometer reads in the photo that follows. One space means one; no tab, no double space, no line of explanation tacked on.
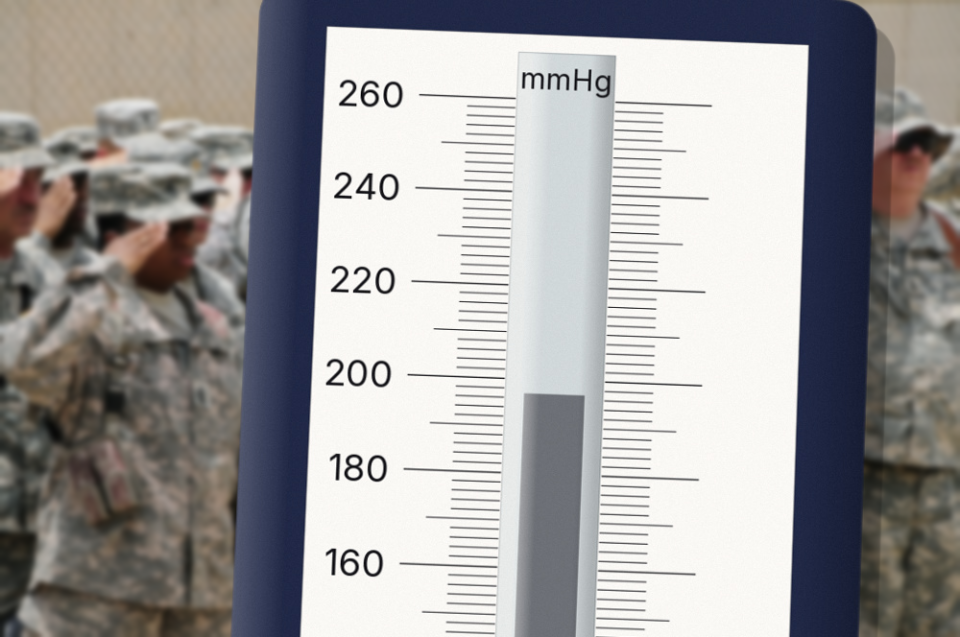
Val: 197 mmHg
